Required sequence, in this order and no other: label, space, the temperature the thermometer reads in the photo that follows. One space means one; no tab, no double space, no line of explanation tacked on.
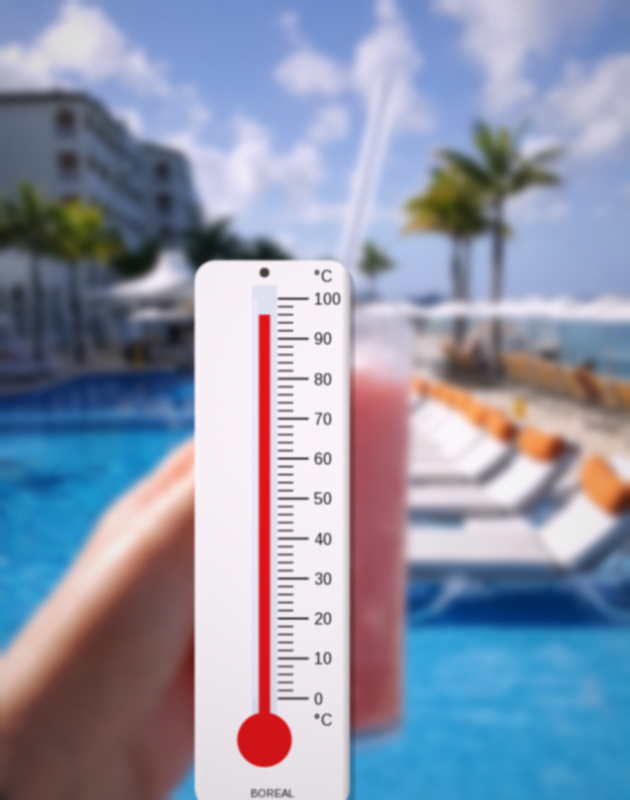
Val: 96 °C
